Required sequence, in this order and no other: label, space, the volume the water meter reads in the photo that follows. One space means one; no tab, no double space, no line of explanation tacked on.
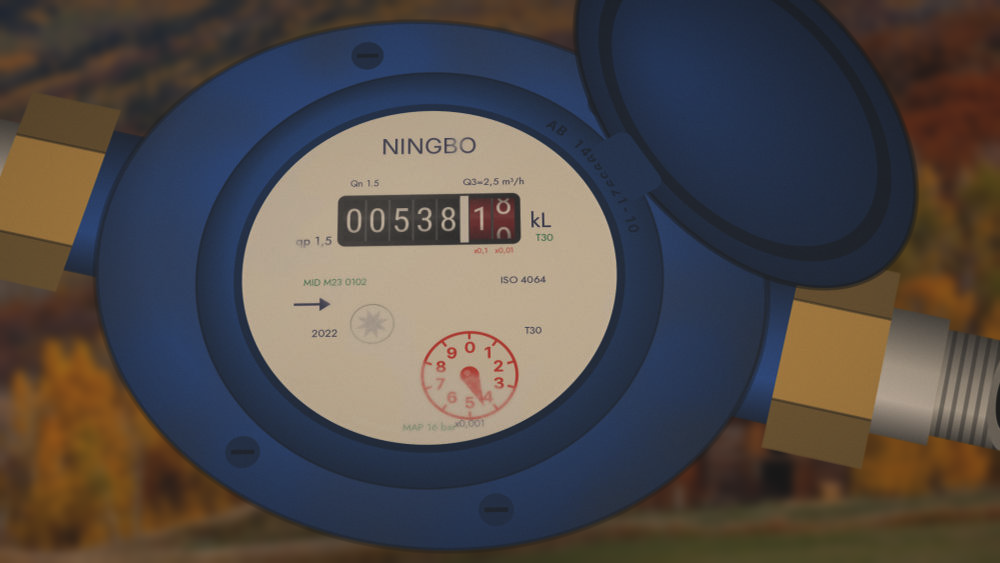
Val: 538.184 kL
